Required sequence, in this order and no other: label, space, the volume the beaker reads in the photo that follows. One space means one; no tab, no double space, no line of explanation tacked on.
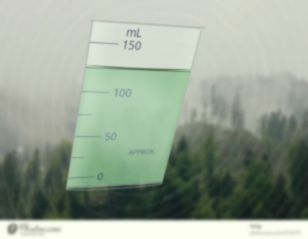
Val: 125 mL
